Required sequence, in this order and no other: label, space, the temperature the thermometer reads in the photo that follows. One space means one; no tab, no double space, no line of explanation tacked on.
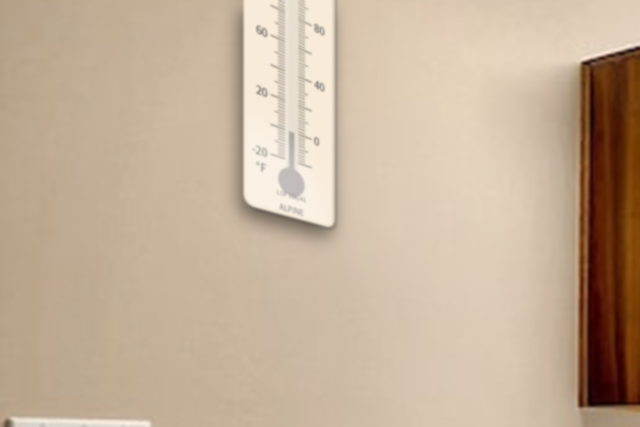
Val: 0 °F
